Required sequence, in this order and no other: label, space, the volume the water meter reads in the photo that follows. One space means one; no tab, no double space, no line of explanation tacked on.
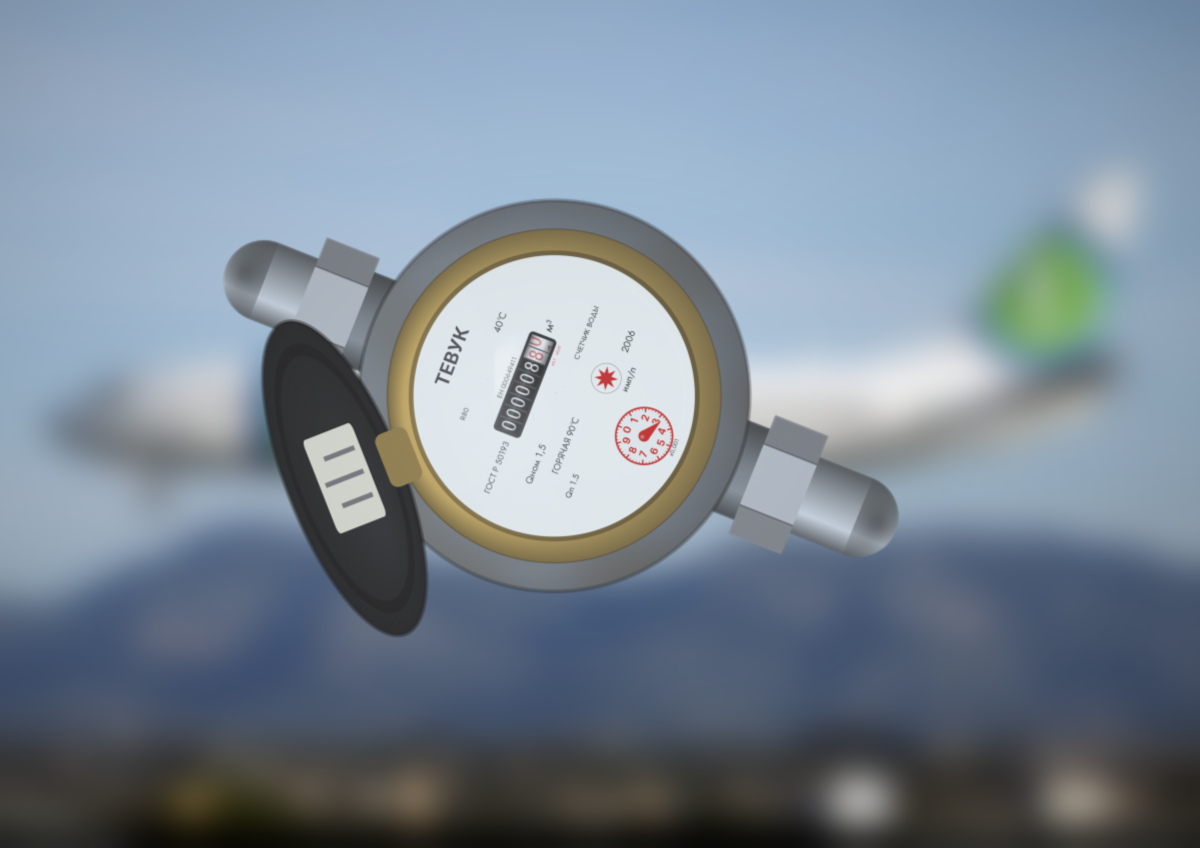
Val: 8.803 m³
